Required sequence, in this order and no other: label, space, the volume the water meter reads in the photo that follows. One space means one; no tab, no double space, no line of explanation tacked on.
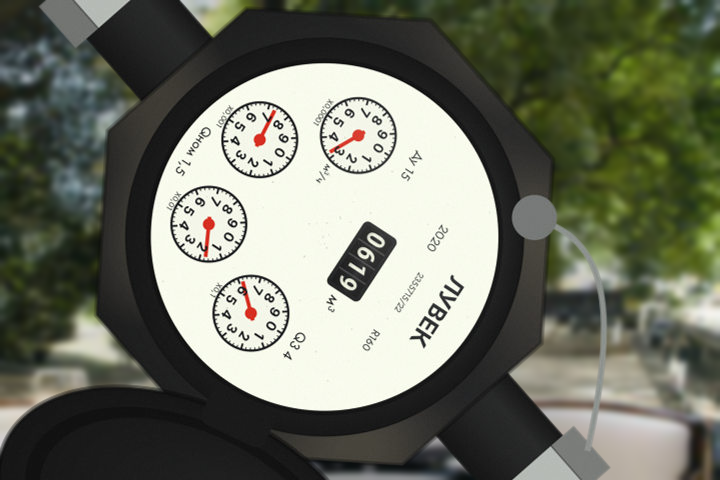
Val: 619.6173 m³
